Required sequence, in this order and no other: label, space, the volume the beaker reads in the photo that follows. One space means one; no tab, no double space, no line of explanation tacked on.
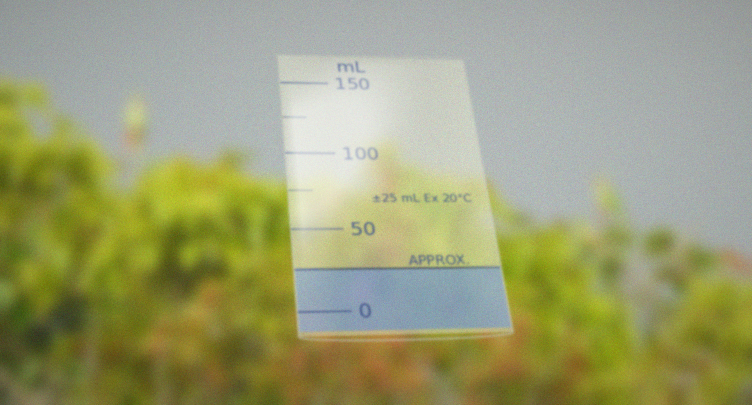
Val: 25 mL
